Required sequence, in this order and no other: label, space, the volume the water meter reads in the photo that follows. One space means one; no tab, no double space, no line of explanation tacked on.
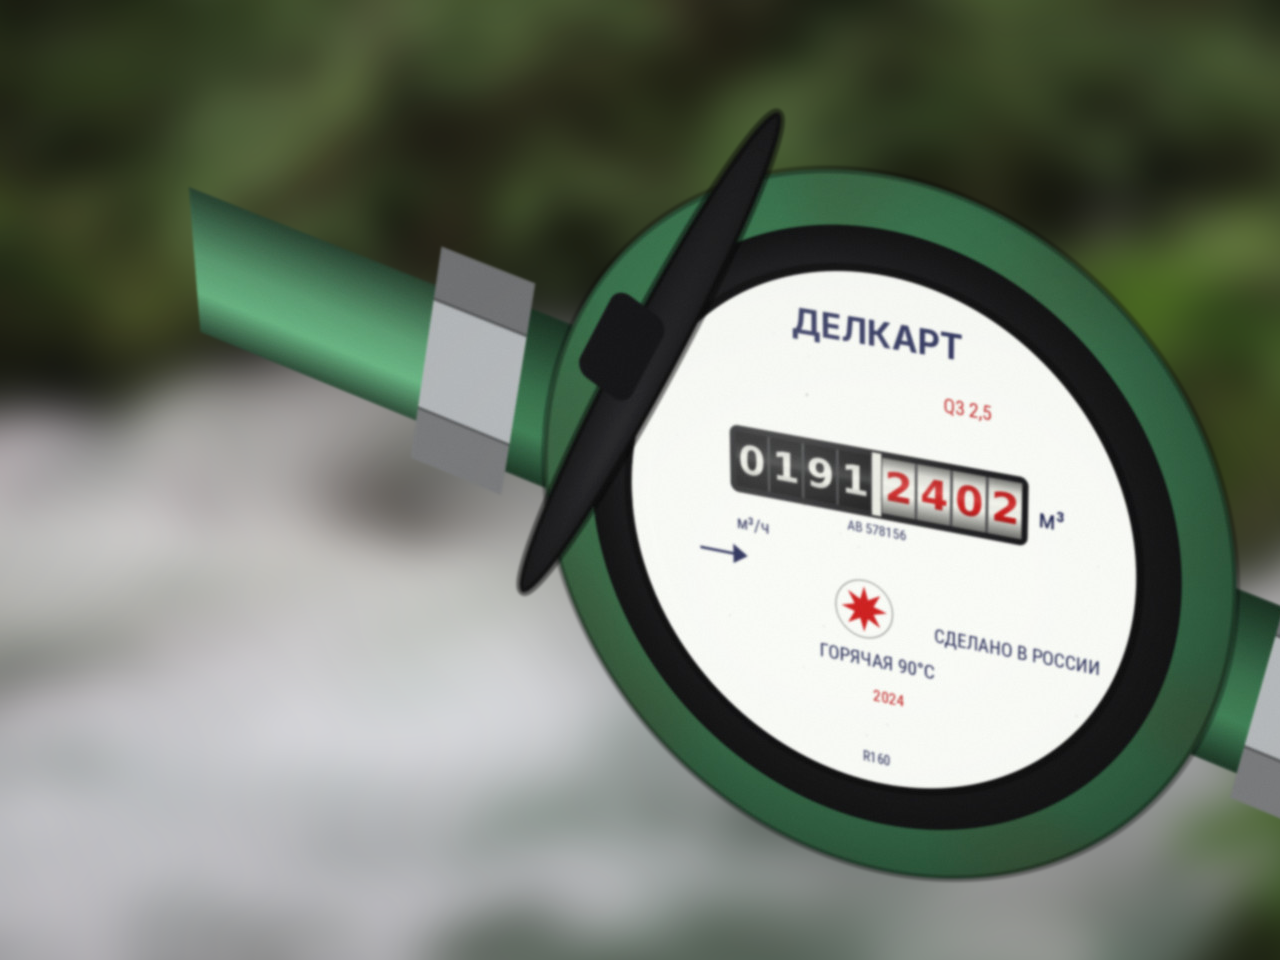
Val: 191.2402 m³
